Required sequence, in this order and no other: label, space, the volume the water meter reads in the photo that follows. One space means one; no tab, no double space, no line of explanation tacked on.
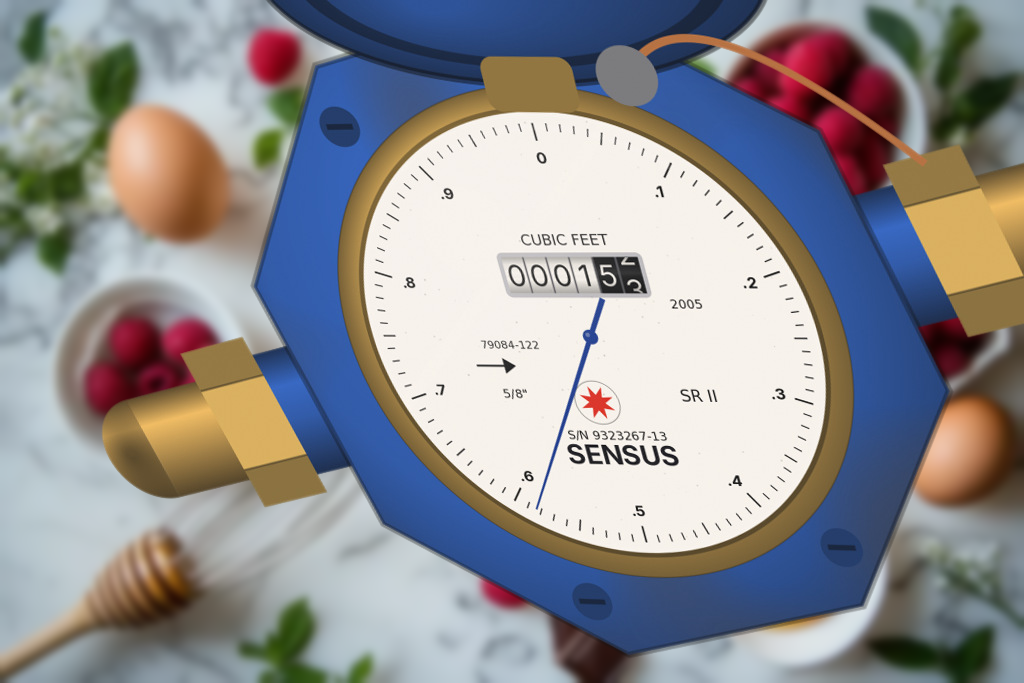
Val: 152.58 ft³
